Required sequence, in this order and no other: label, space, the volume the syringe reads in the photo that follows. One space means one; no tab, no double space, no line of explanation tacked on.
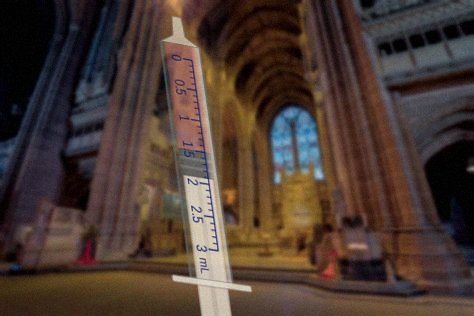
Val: 1.5 mL
